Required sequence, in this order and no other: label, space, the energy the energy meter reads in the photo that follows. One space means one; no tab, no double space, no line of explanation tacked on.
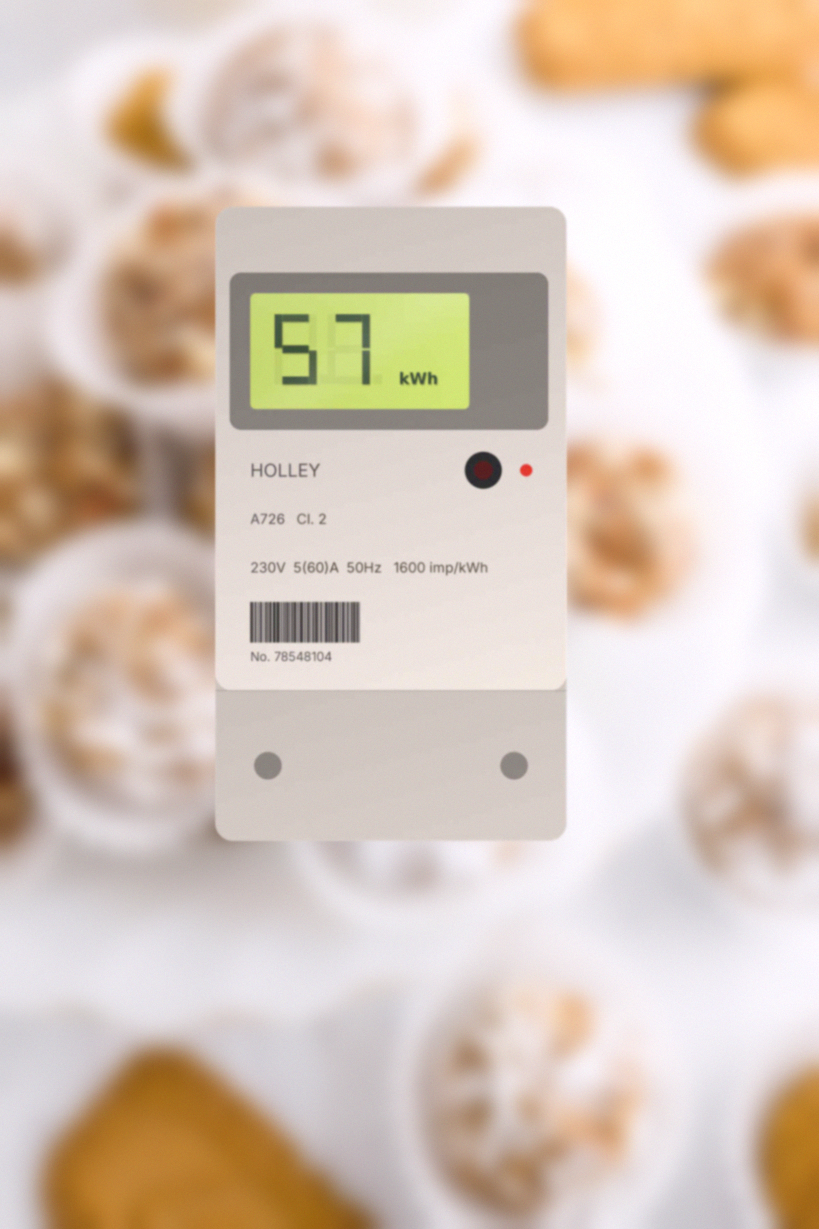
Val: 57 kWh
